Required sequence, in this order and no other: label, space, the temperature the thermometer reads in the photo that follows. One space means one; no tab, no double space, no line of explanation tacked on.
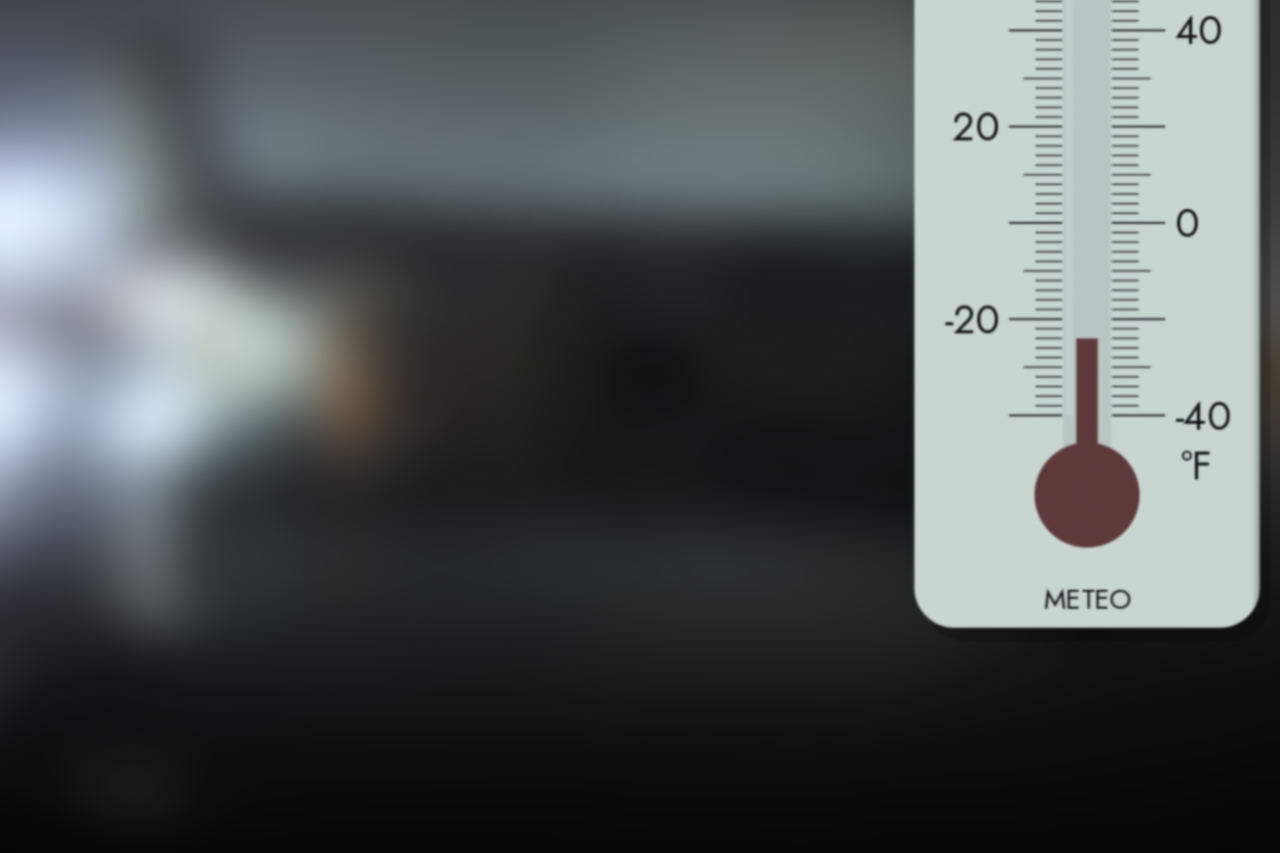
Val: -24 °F
